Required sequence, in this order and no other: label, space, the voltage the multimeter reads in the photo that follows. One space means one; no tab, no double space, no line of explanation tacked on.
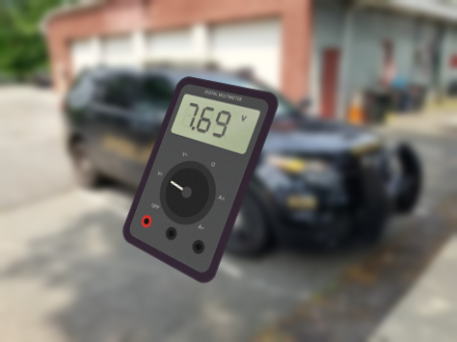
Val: 7.69 V
